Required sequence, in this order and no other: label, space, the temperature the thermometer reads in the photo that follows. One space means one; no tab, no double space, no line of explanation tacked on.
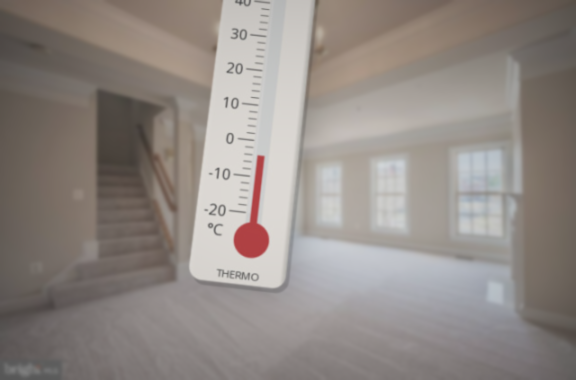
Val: -4 °C
